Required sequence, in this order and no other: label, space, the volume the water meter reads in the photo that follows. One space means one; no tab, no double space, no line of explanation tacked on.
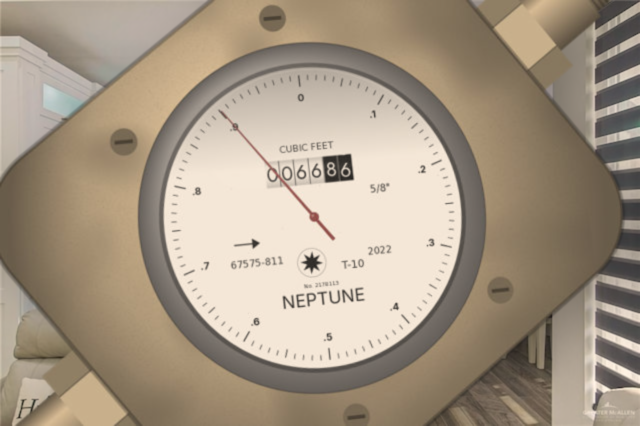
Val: 6685.90 ft³
